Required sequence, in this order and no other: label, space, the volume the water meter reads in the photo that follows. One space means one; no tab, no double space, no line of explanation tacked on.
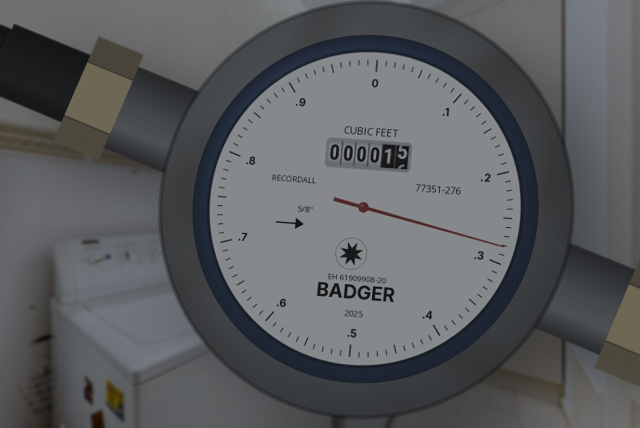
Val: 15.28 ft³
